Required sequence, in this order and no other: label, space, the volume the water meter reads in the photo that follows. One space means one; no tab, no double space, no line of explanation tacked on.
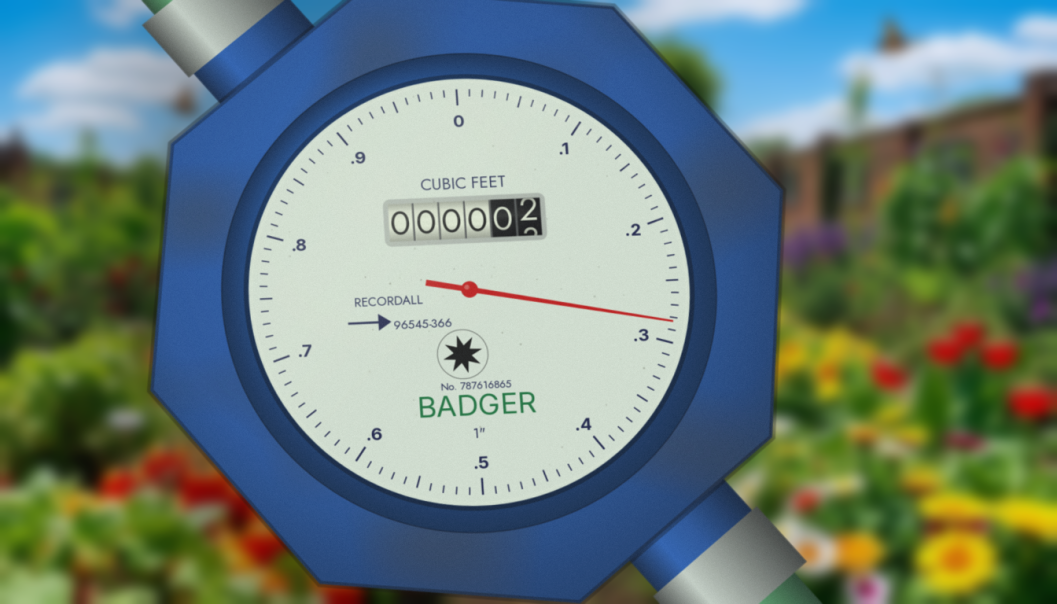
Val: 2.28 ft³
